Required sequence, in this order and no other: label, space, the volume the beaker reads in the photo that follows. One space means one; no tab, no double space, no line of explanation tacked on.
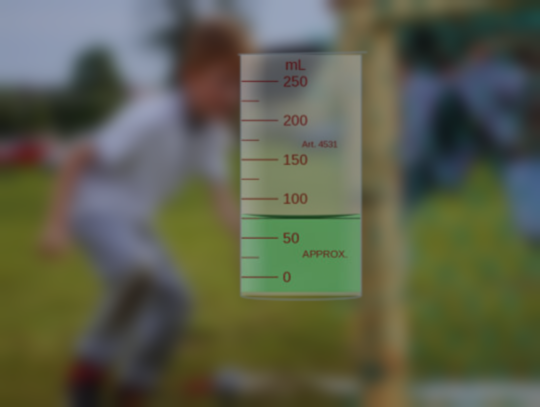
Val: 75 mL
